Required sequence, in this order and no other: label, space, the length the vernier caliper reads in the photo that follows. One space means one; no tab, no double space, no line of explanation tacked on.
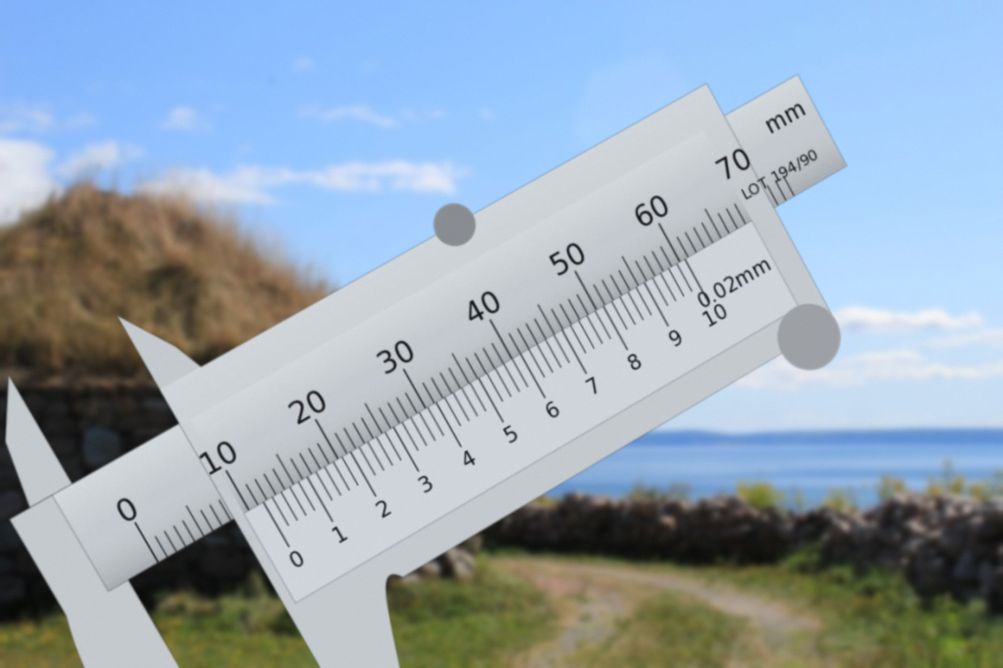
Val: 11.6 mm
